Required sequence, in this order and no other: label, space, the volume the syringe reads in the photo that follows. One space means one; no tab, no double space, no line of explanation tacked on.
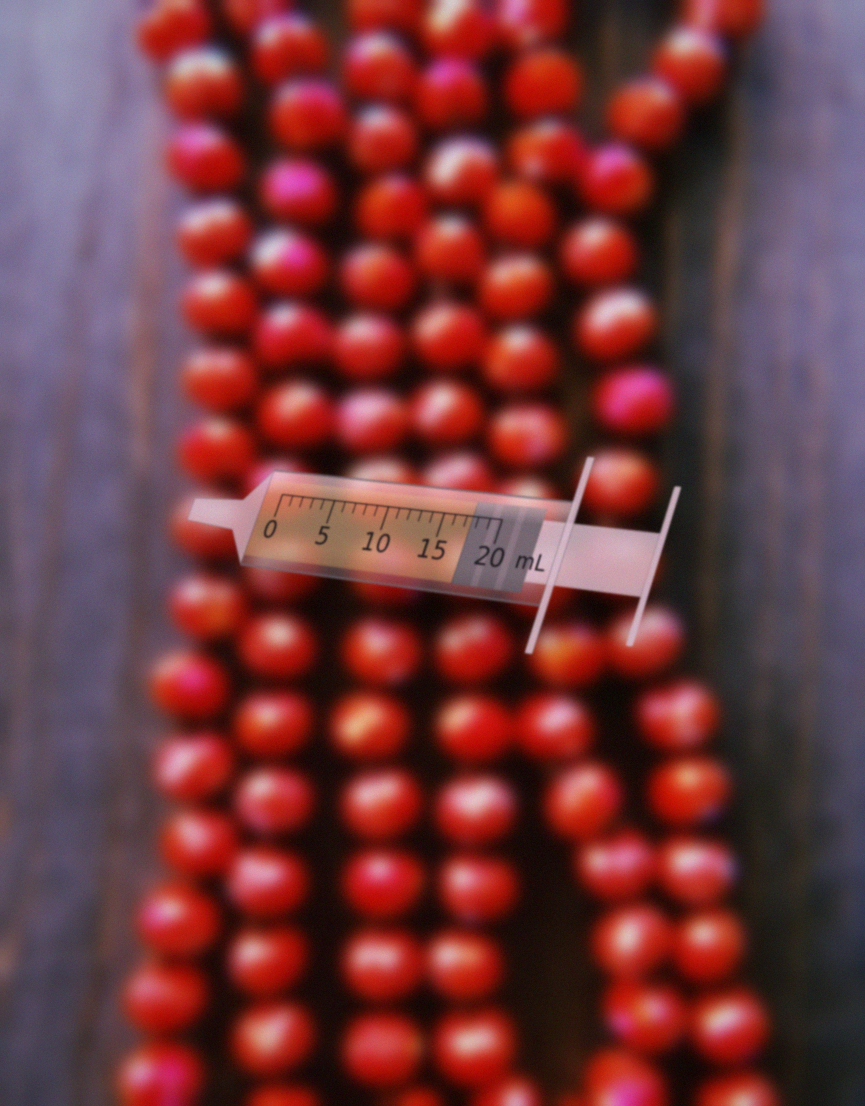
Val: 17.5 mL
